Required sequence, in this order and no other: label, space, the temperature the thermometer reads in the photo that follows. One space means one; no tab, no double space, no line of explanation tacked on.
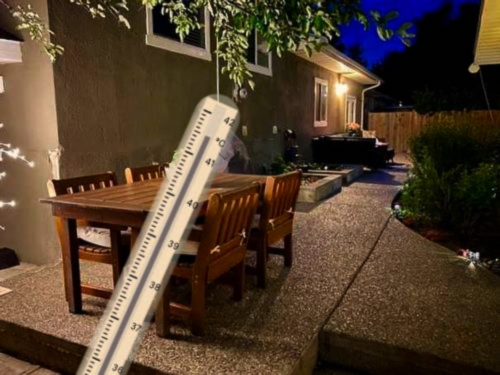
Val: 41.5 °C
